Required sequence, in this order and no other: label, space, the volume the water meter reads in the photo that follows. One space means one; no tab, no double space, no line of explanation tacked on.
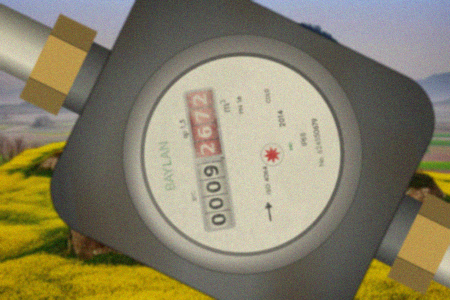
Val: 9.2672 m³
